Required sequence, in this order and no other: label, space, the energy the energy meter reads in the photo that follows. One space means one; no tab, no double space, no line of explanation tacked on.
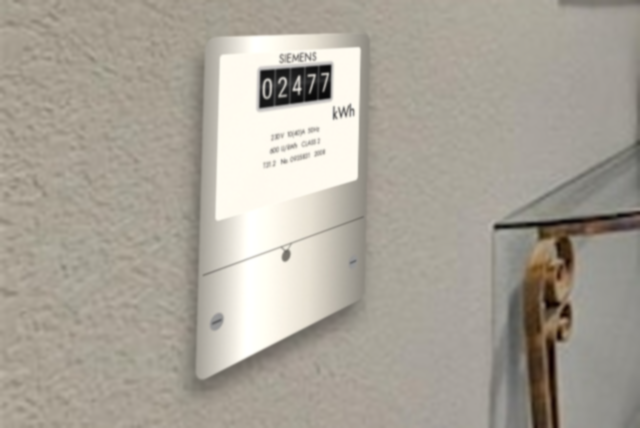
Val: 2477 kWh
